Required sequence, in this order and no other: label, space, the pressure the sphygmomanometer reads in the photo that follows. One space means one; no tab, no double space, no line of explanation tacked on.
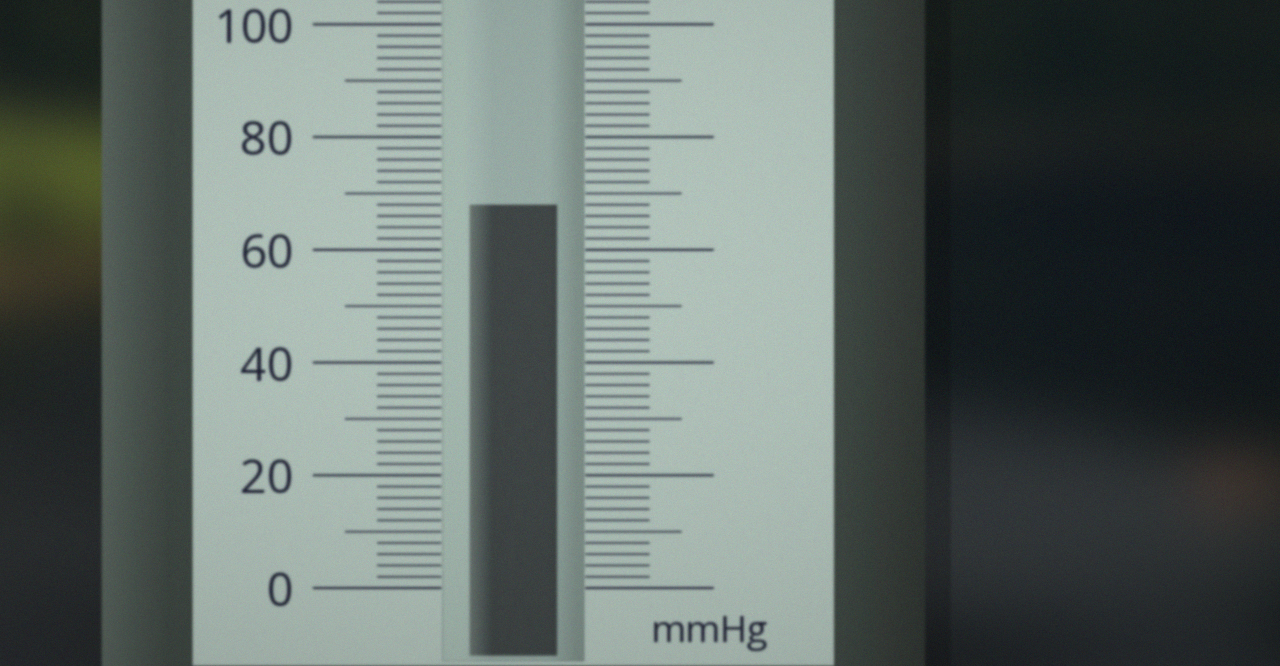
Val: 68 mmHg
